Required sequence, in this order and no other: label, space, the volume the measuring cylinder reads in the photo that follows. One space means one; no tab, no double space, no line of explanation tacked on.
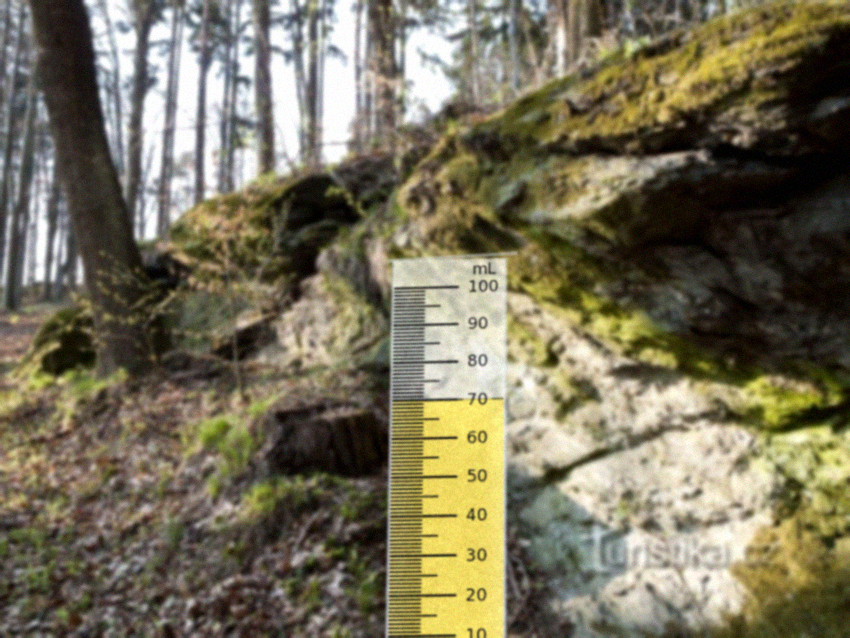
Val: 70 mL
